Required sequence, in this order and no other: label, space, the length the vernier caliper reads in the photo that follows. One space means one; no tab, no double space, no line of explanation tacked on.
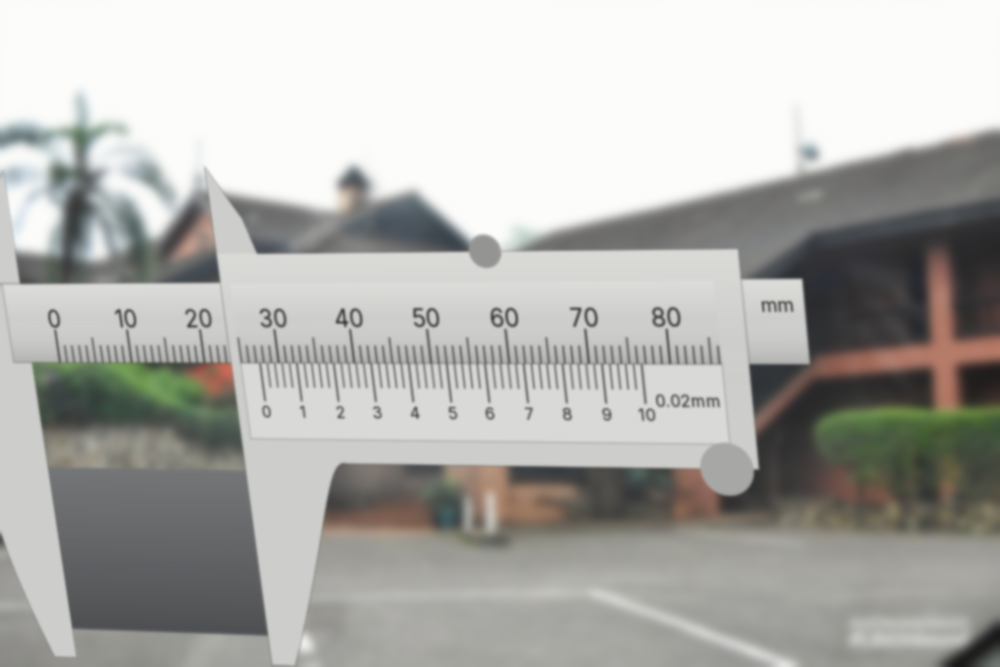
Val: 27.5 mm
